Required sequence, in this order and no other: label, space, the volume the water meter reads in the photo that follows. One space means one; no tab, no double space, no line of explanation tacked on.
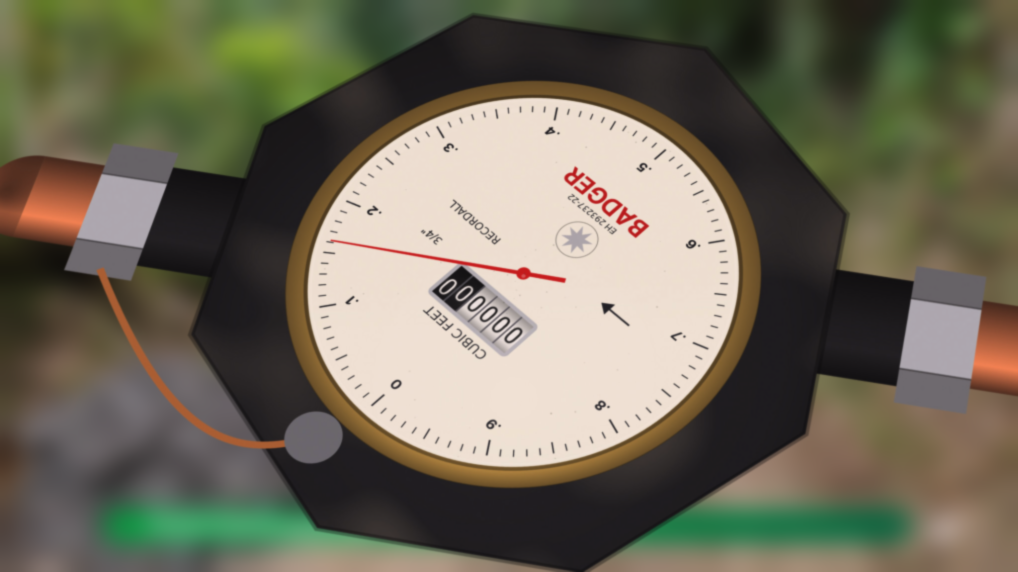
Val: 0.16 ft³
